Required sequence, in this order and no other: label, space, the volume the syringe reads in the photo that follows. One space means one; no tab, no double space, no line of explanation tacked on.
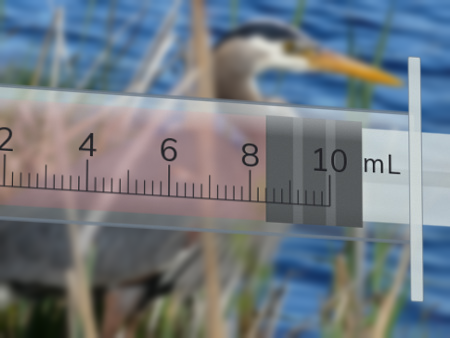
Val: 8.4 mL
